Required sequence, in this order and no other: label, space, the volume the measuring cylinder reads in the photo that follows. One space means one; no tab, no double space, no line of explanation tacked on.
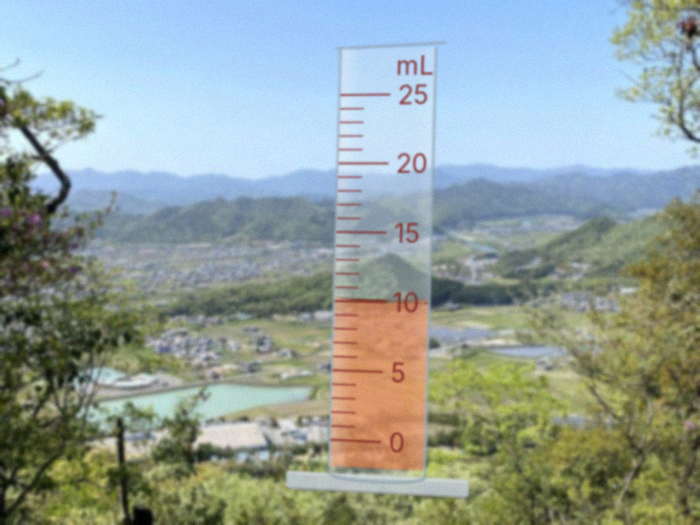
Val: 10 mL
